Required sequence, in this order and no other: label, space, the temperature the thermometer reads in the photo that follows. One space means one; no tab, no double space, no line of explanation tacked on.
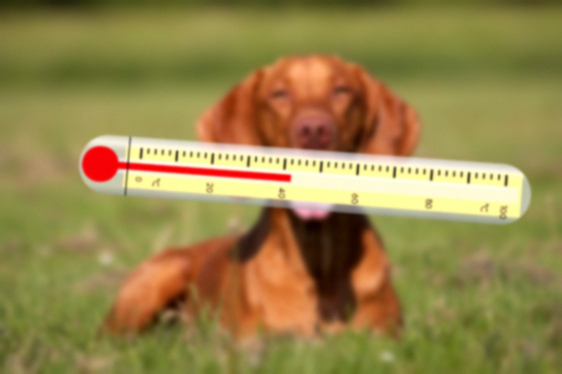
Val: 42 °C
